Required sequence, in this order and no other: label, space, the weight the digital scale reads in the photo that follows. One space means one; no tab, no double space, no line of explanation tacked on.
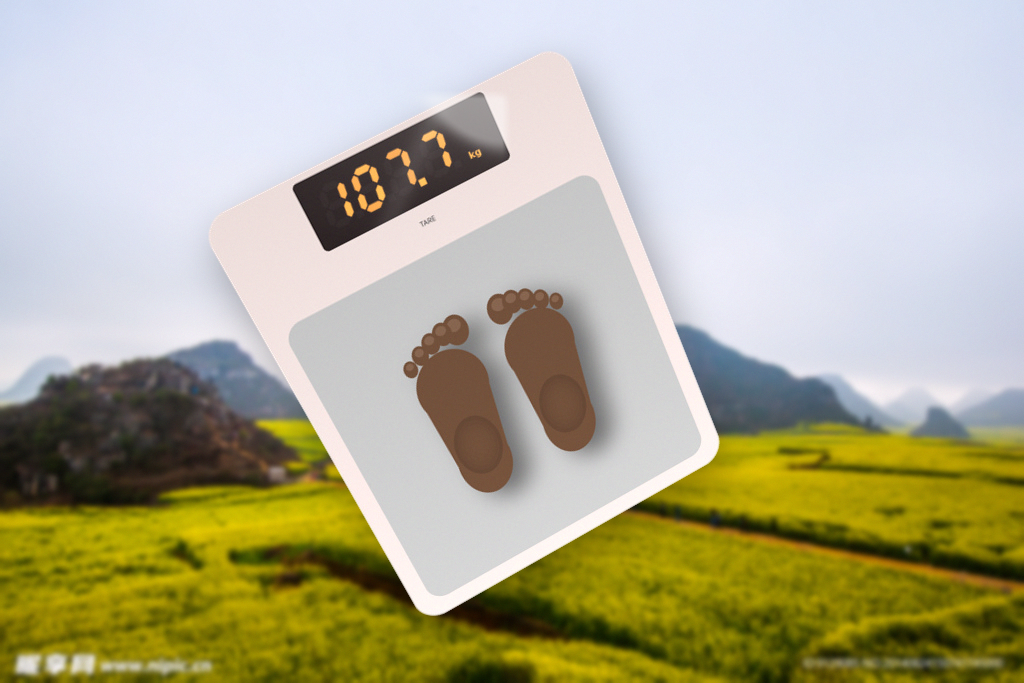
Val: 107.7 kg
